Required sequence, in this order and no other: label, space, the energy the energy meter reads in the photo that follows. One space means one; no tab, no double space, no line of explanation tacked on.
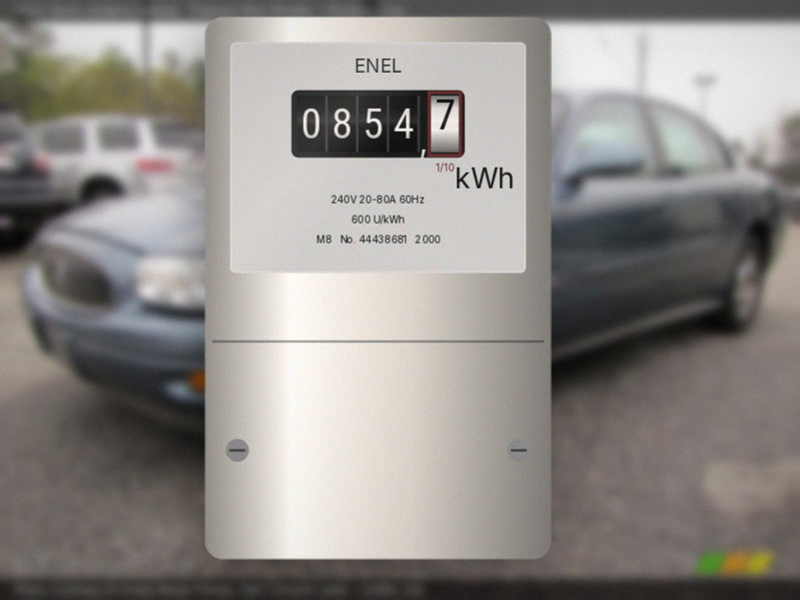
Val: 854.7 kWh
